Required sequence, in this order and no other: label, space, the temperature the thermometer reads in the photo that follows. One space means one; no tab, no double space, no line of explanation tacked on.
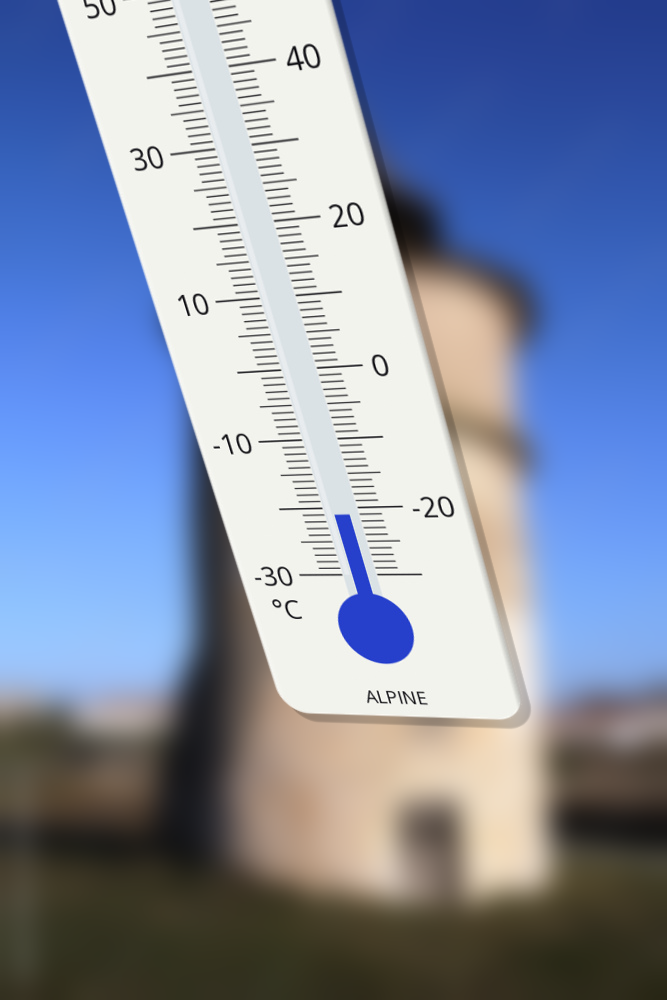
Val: -21 °C
